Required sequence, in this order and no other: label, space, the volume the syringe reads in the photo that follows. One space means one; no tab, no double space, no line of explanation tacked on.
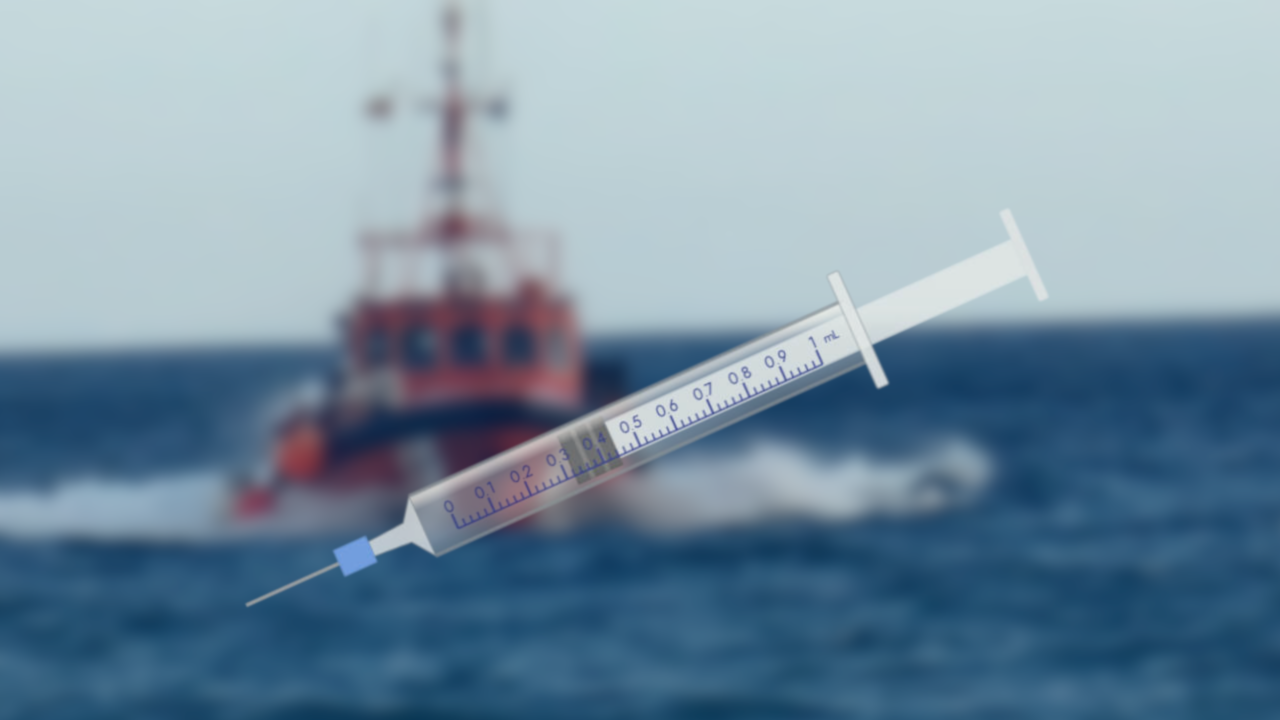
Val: 0.32 mL
